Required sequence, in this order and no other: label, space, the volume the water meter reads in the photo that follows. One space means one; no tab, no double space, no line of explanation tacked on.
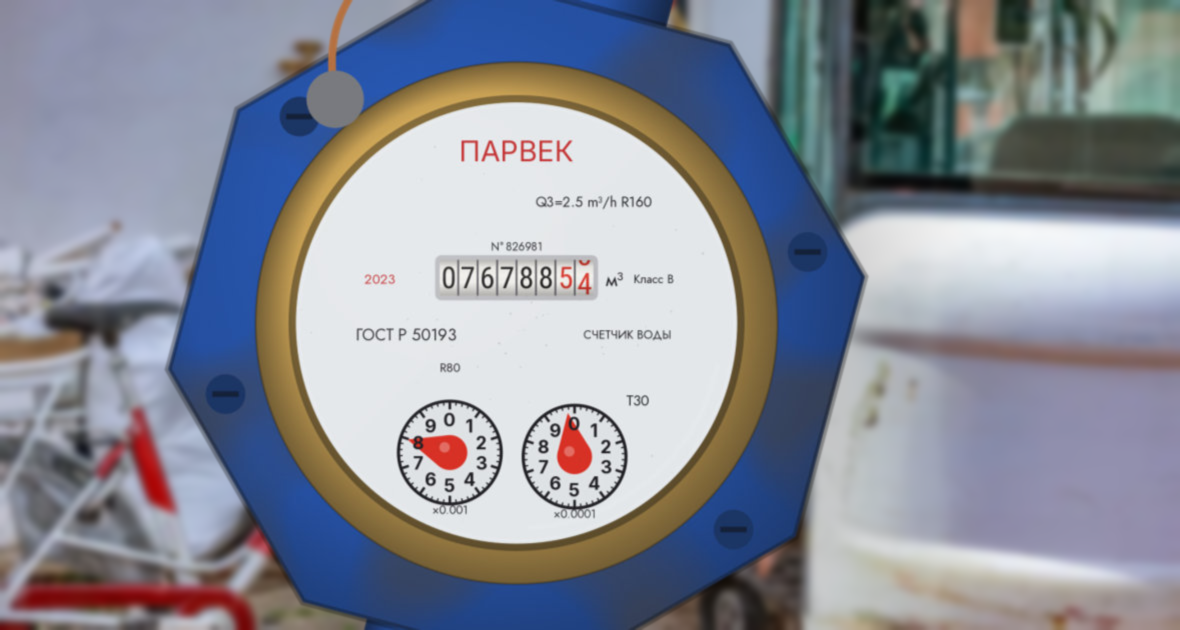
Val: 76788.5379 m³
